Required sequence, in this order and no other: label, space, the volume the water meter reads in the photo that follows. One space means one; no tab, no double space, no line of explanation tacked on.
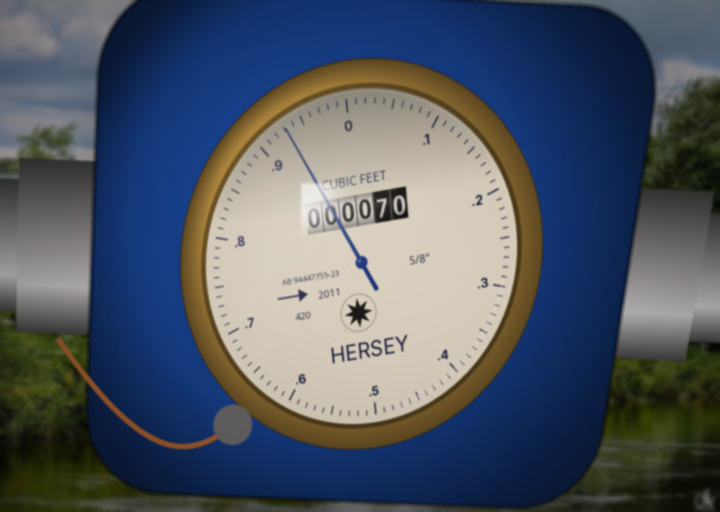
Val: 69.93 ft³
